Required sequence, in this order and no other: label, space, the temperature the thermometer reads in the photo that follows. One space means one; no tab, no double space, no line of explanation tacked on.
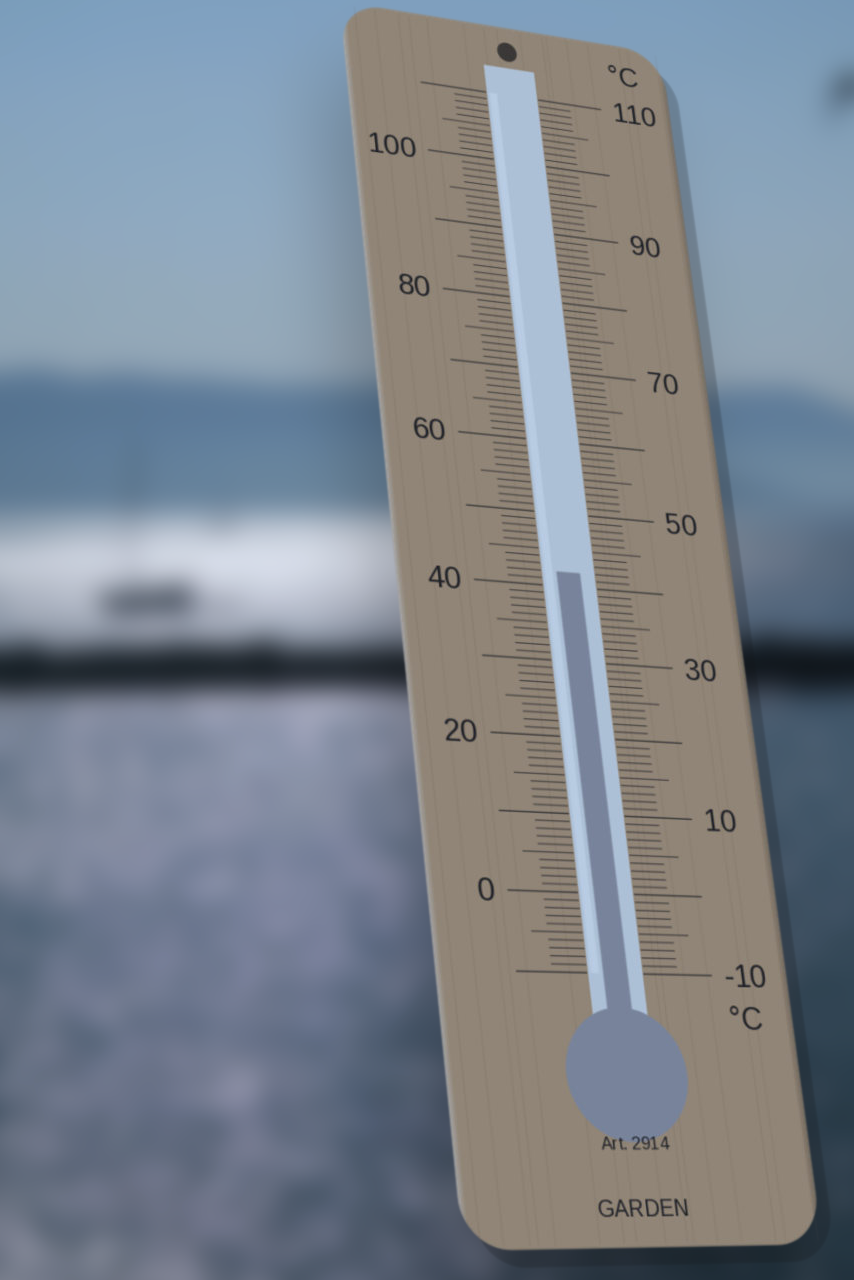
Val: 42 °C
